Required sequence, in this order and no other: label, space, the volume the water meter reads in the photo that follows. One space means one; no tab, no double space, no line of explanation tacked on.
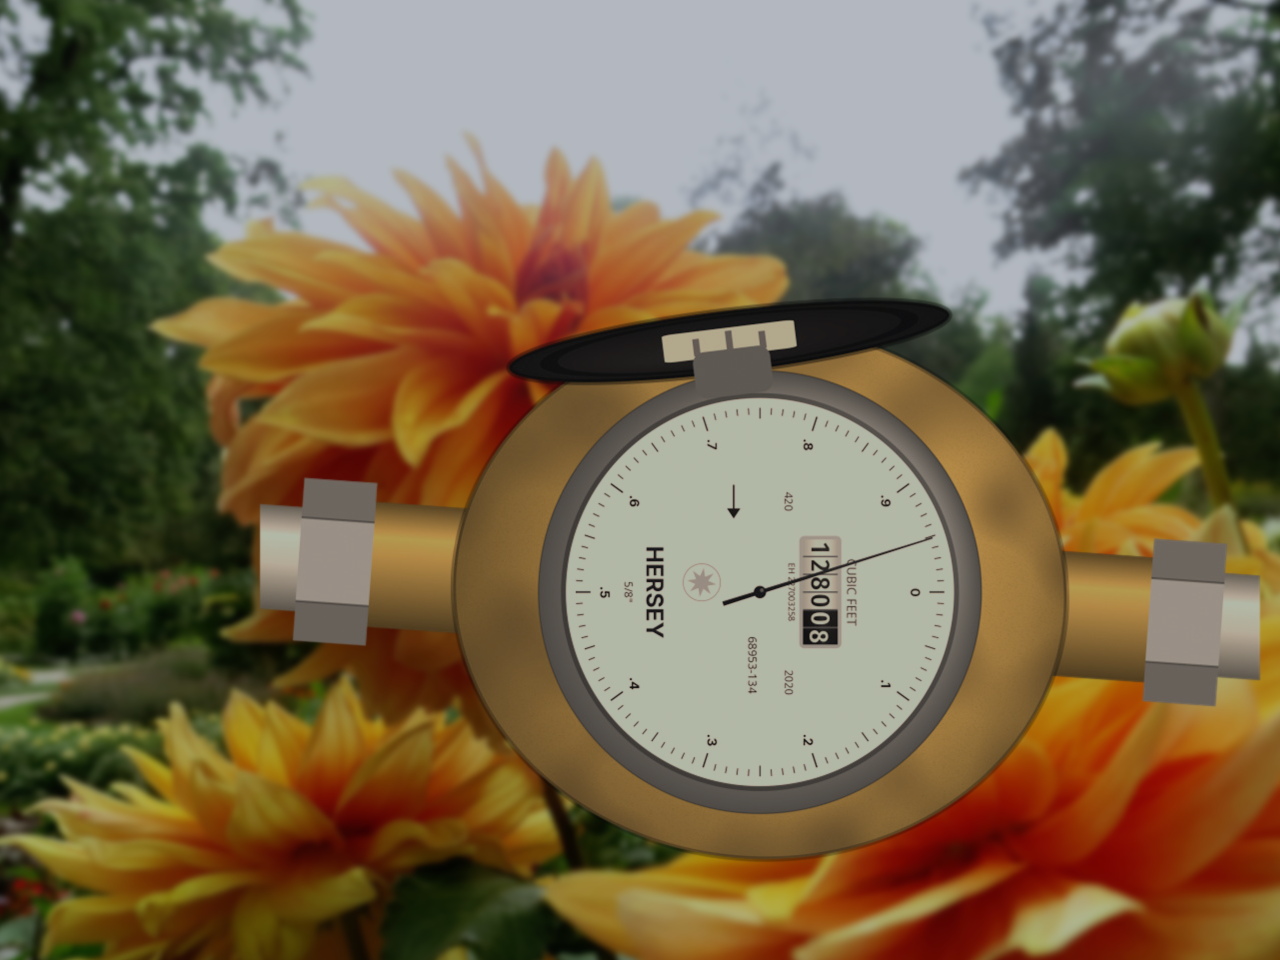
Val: 128007.95 ft³
